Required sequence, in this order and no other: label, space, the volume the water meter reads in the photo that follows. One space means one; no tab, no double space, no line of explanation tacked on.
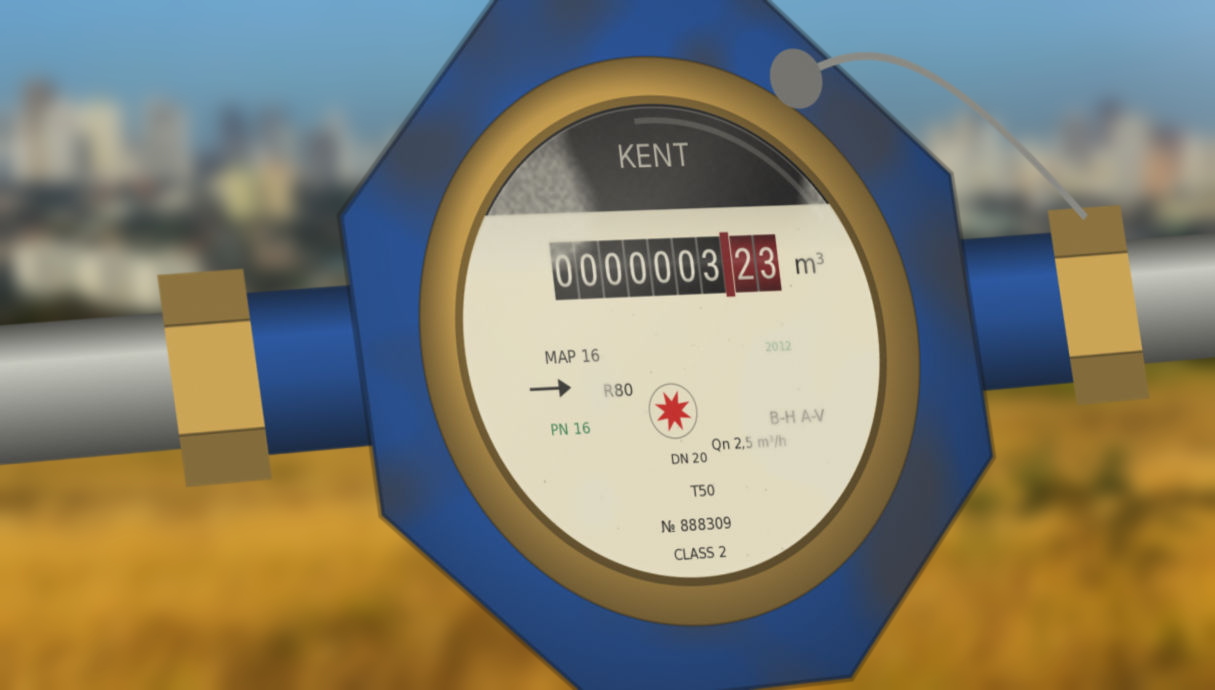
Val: 3.23 m³
